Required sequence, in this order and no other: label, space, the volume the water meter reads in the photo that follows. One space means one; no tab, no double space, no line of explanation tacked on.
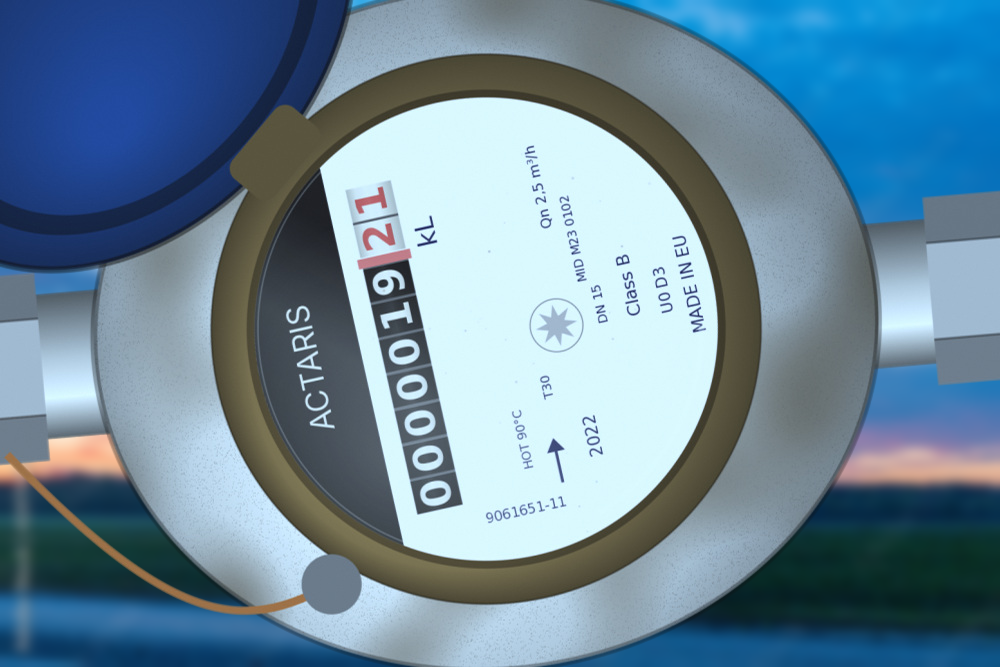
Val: 19.21 kL
